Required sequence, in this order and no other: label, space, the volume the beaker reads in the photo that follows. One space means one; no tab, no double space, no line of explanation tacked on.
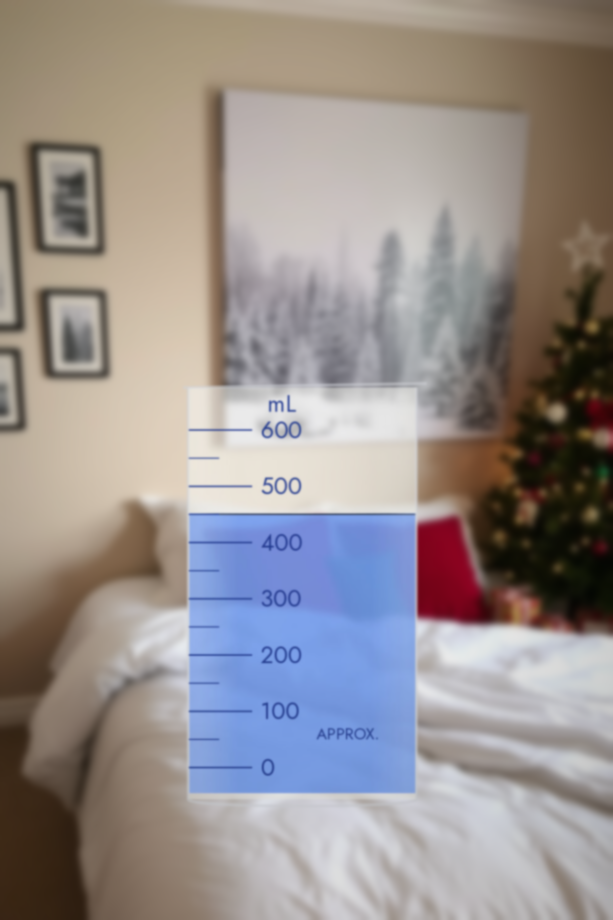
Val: 450 mL
